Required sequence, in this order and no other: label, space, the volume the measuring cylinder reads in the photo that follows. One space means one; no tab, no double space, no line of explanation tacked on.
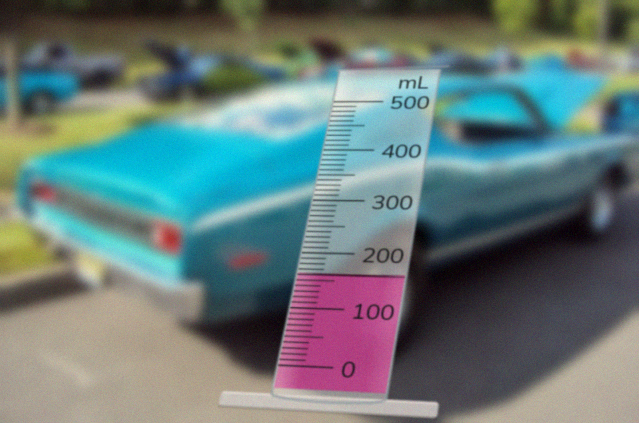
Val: 160 mL
